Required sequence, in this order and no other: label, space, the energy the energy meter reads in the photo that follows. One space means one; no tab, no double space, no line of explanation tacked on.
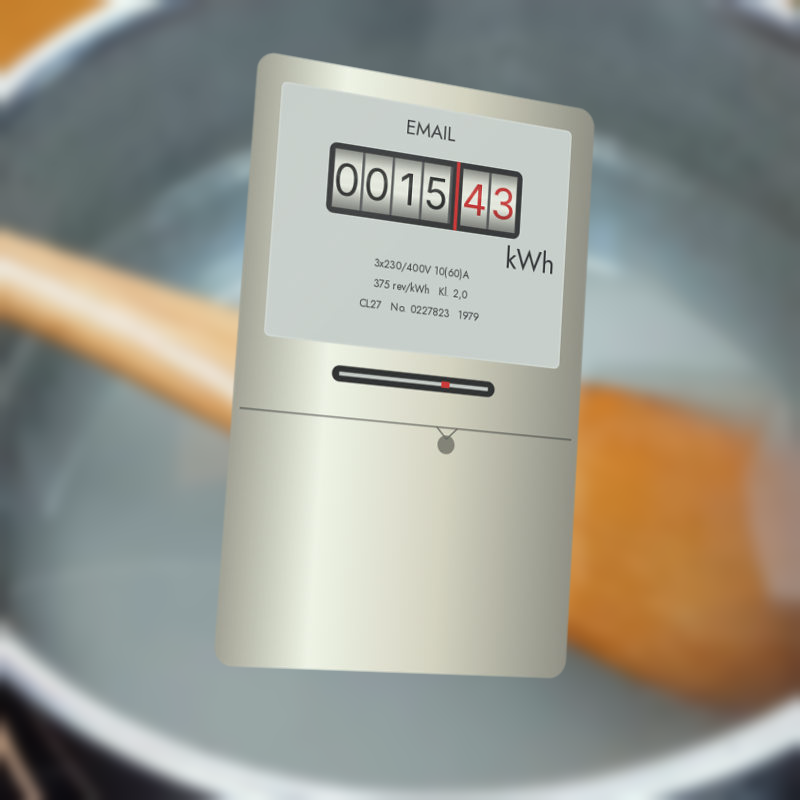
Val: 15.43 kWh
